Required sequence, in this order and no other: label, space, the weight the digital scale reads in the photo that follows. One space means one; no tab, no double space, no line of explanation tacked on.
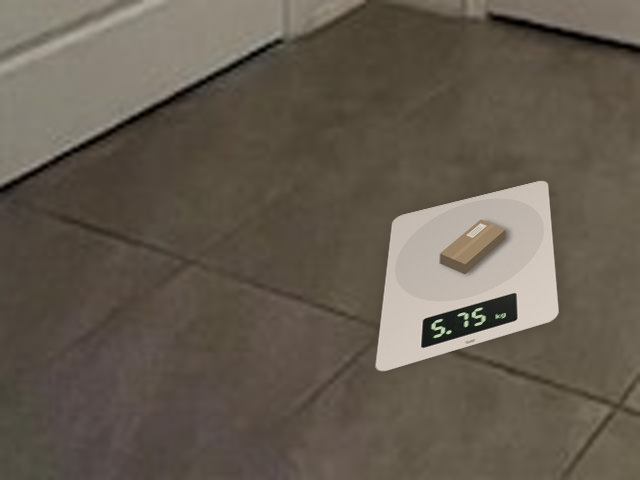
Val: 5.75 kg
